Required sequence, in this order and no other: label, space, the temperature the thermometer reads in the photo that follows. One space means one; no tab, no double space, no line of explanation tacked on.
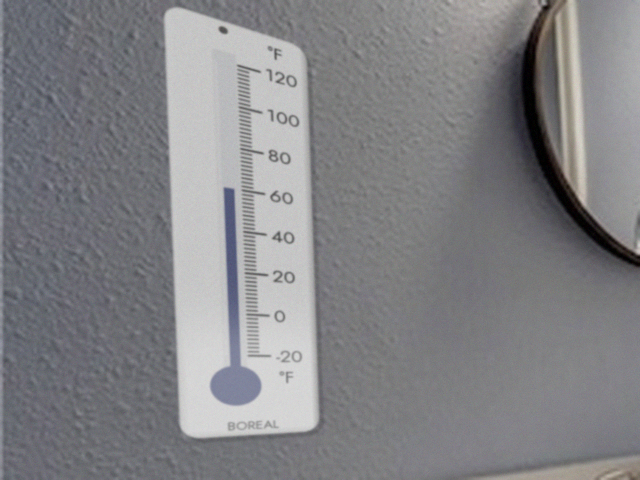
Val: 60 °F
